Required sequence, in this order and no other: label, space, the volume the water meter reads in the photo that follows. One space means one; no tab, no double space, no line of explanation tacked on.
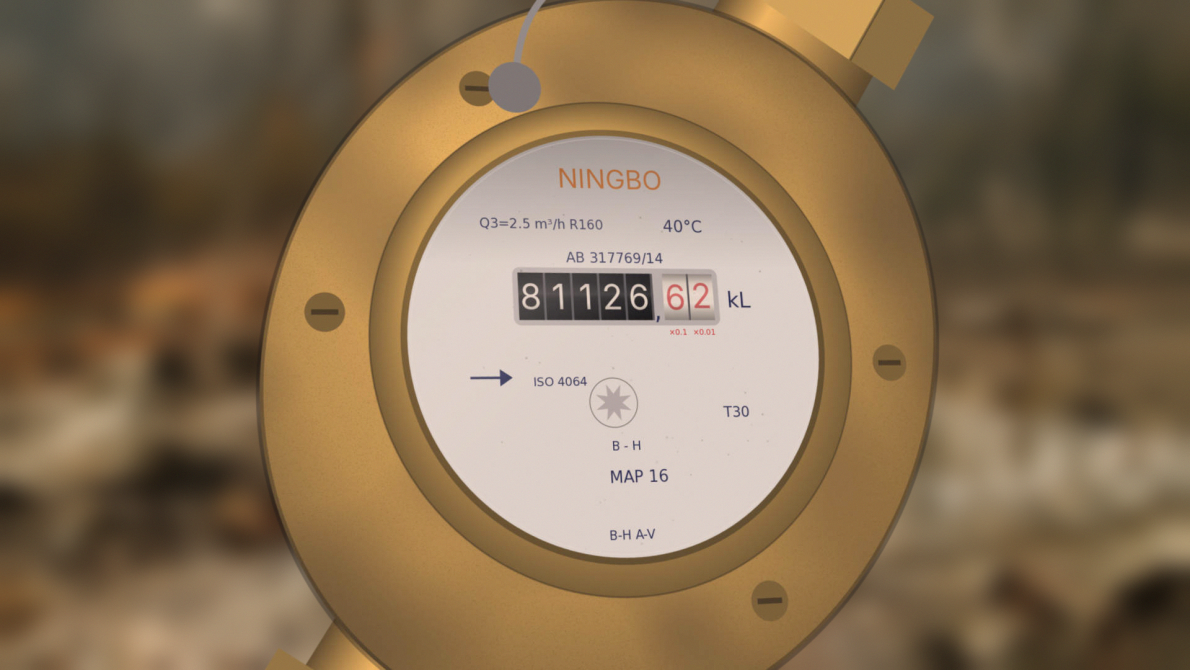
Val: 81126.62 kL
